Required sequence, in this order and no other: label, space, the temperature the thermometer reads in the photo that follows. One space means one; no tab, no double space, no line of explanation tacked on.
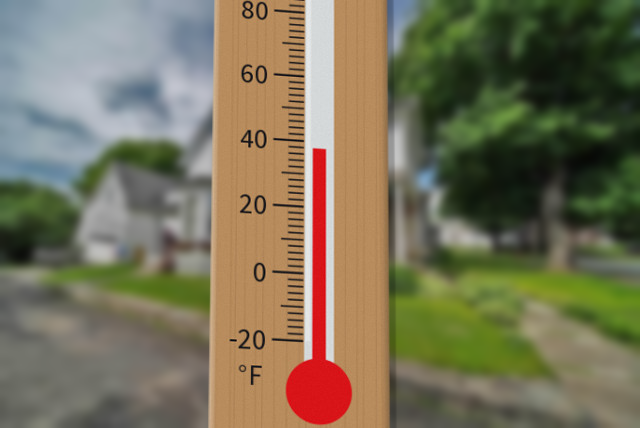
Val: 38 °F
